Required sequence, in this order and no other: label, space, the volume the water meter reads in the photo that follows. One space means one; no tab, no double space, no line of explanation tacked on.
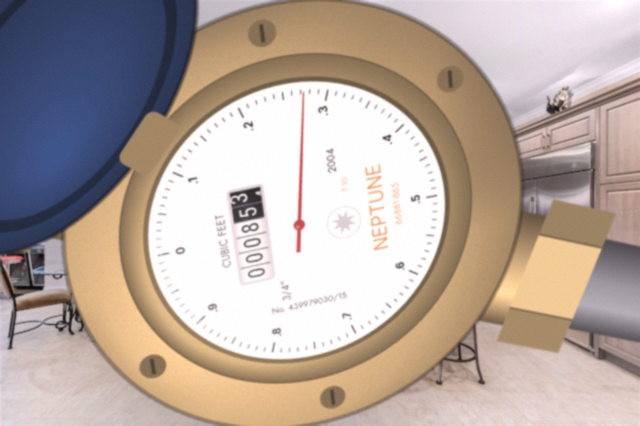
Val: 853.27 ft³
